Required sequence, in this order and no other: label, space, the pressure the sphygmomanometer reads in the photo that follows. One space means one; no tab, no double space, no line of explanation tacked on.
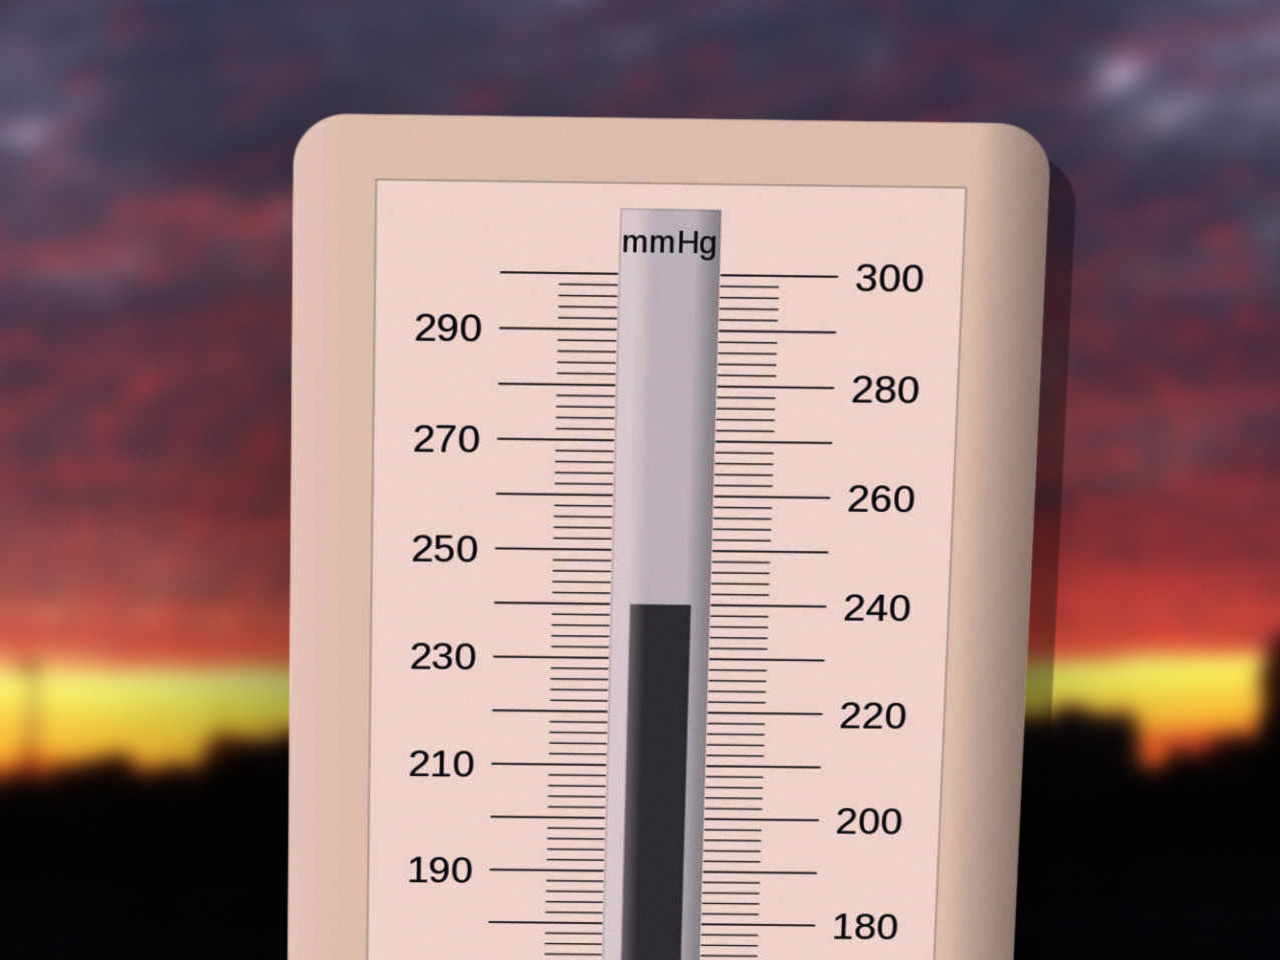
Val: 240 mmHg
